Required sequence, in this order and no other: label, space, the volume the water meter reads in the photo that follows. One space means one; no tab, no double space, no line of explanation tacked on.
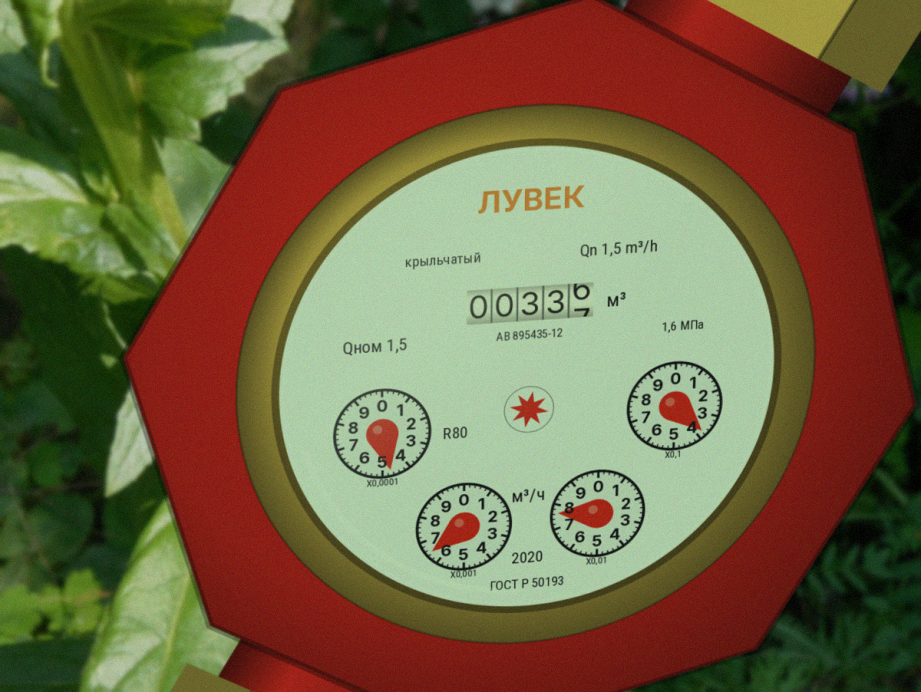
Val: 336.3764 m³
